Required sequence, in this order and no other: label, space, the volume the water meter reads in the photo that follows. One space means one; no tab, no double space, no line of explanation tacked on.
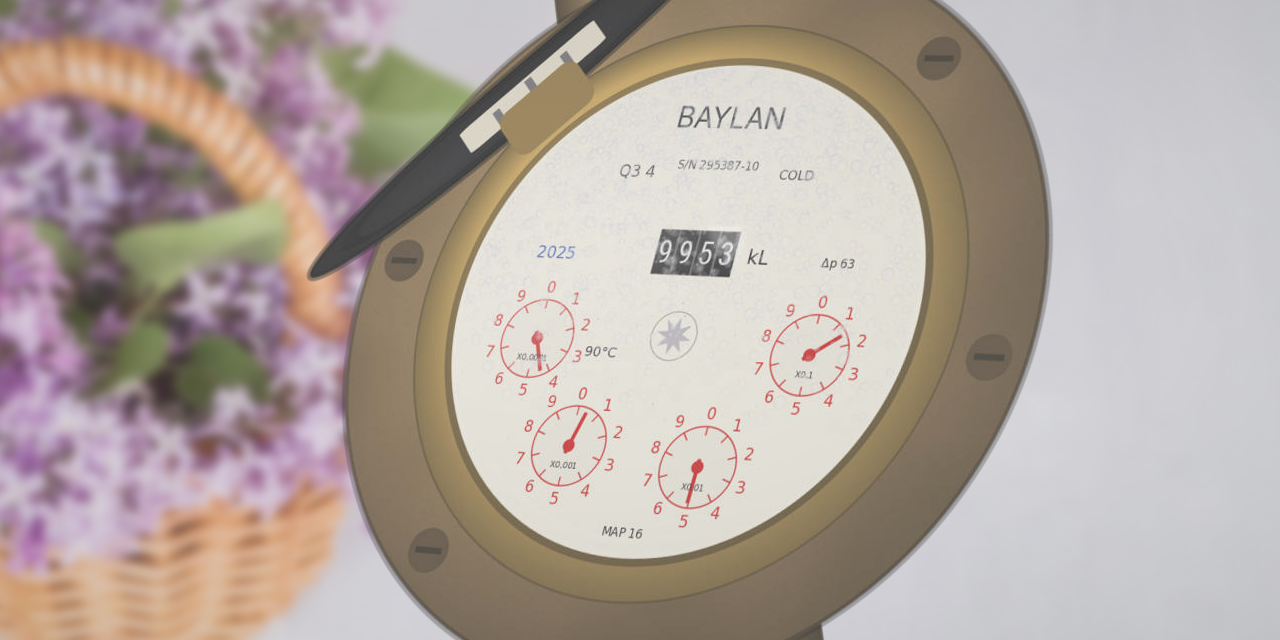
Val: 9953.1504 kL
